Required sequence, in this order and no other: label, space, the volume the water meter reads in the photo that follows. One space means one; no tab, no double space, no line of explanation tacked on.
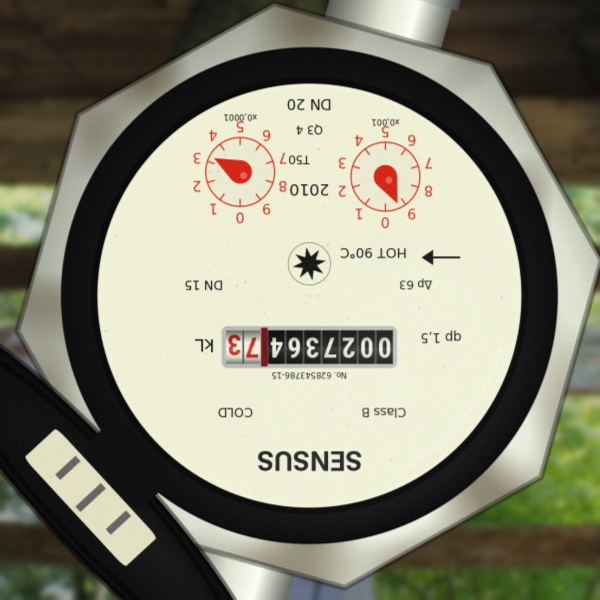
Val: 27364.7293 kL
